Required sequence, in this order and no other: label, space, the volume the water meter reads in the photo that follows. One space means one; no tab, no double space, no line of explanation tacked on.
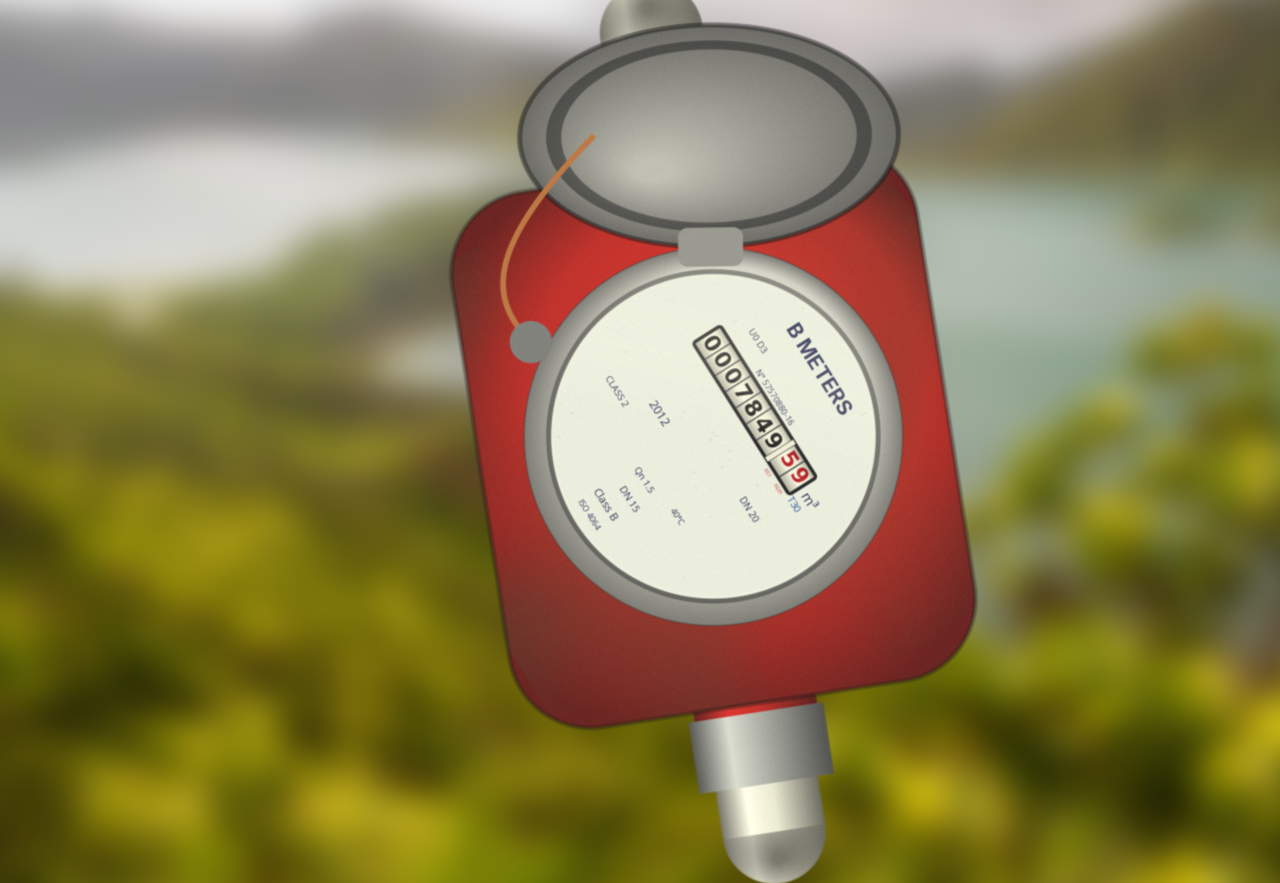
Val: 7849.59 m³
